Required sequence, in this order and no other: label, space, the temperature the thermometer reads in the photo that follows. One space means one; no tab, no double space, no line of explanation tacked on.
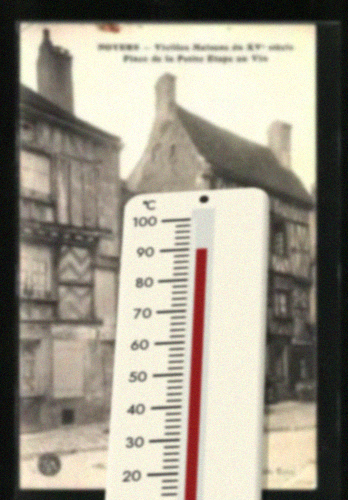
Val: 90 °C
